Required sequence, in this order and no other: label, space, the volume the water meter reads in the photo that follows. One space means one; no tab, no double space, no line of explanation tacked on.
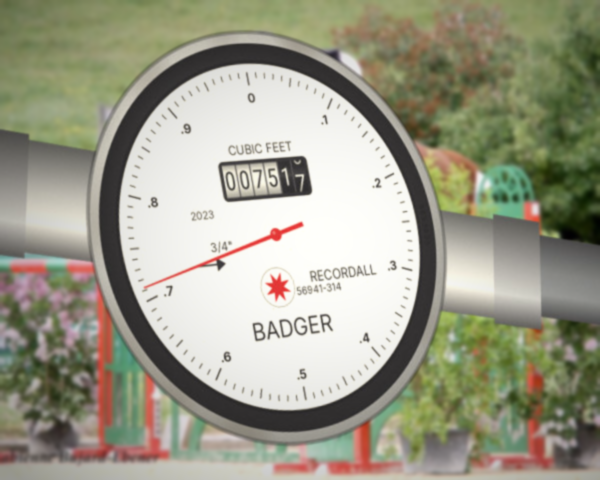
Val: 7516.71 ft³
